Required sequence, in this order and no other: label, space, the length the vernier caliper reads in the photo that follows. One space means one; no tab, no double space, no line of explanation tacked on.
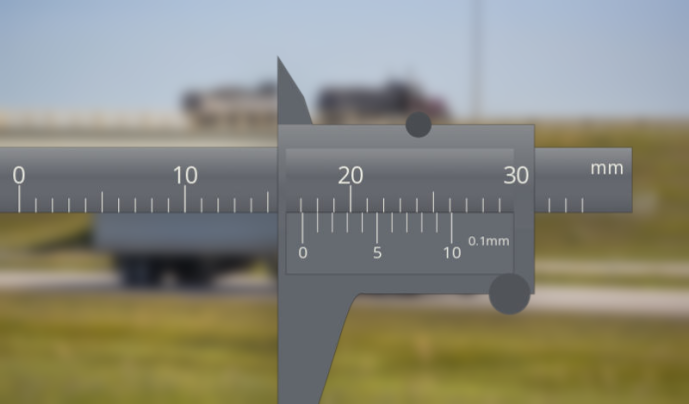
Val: 17.1 mm
